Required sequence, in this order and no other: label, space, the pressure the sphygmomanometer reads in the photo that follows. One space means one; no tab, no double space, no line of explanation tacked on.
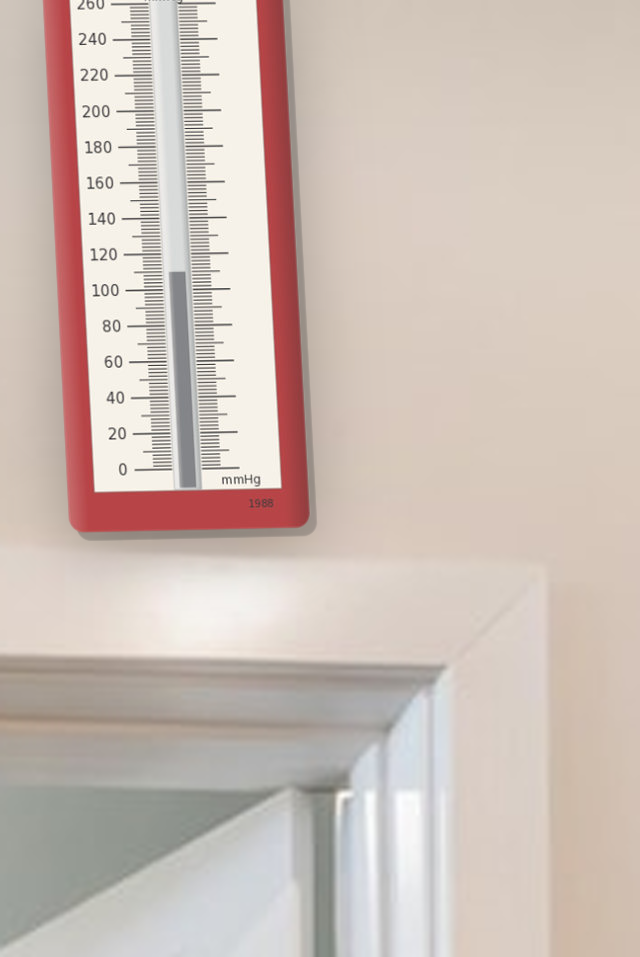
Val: 110 mmHg
